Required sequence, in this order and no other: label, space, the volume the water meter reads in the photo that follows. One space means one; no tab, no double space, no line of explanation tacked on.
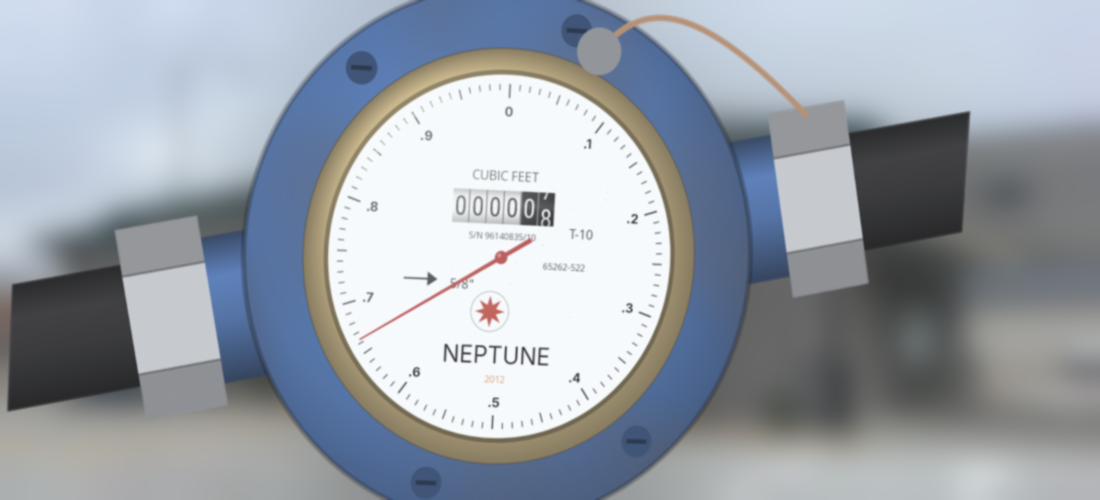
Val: 7.66 ft³
